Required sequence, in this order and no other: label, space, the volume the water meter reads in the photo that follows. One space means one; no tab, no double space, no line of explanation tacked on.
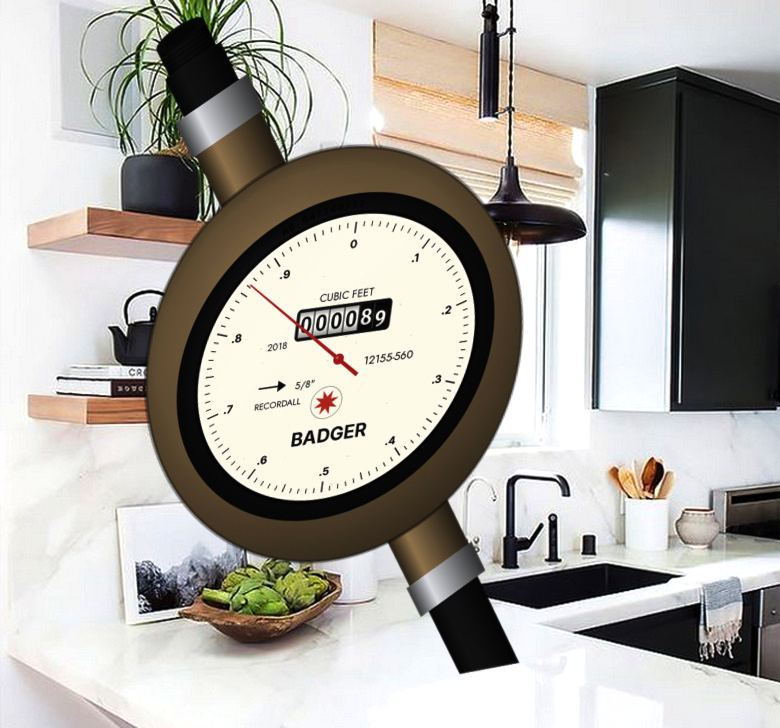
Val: 88.86 ft³
